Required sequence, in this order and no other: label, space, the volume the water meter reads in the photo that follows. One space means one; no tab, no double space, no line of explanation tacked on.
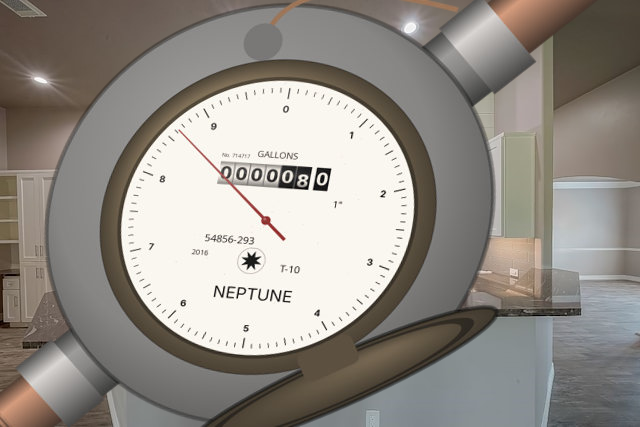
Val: 78.6 gal
